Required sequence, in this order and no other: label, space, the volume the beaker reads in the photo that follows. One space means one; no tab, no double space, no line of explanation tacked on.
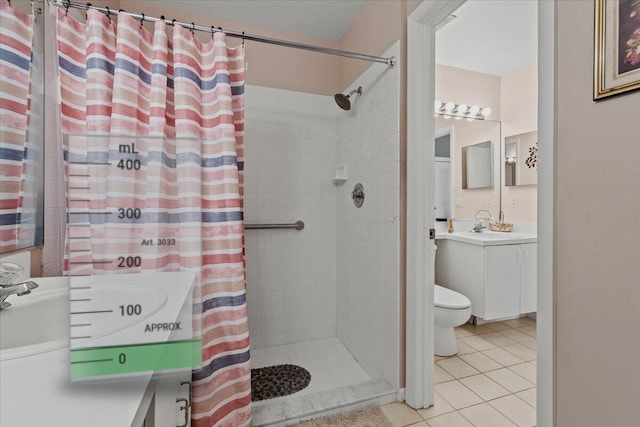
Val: 25 mL
